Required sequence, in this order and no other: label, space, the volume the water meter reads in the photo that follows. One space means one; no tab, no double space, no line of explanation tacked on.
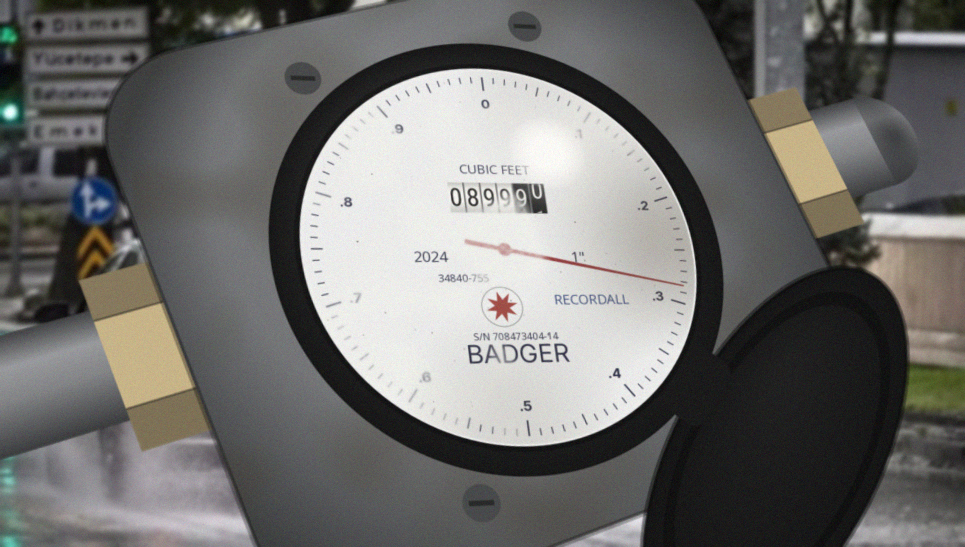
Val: 89990.28 ft³
